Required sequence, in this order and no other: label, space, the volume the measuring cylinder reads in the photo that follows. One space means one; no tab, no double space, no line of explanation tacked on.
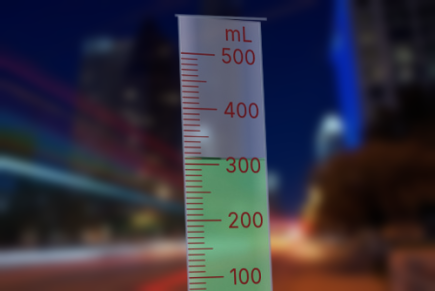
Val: 310 mL
